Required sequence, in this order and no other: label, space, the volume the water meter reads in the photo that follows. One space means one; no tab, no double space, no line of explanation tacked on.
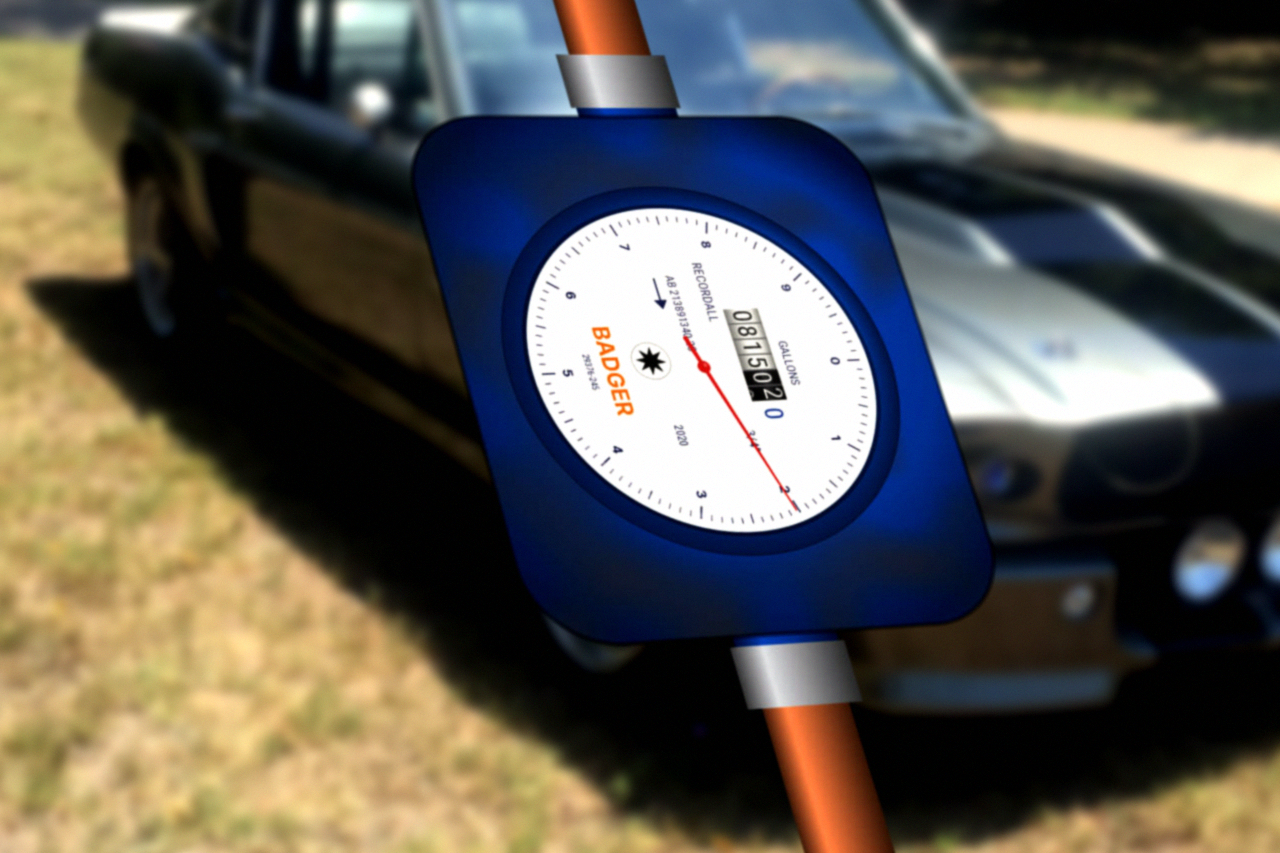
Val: 815022.0 gal
